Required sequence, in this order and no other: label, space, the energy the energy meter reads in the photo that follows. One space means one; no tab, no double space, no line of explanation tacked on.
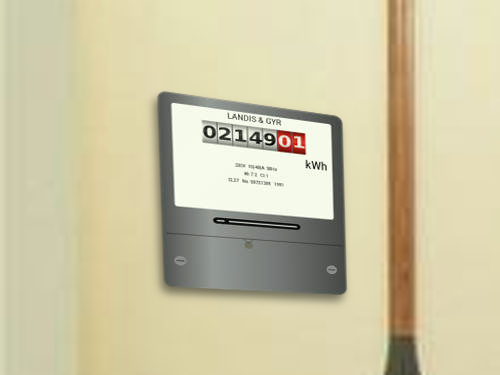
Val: 2149.01 kWh
